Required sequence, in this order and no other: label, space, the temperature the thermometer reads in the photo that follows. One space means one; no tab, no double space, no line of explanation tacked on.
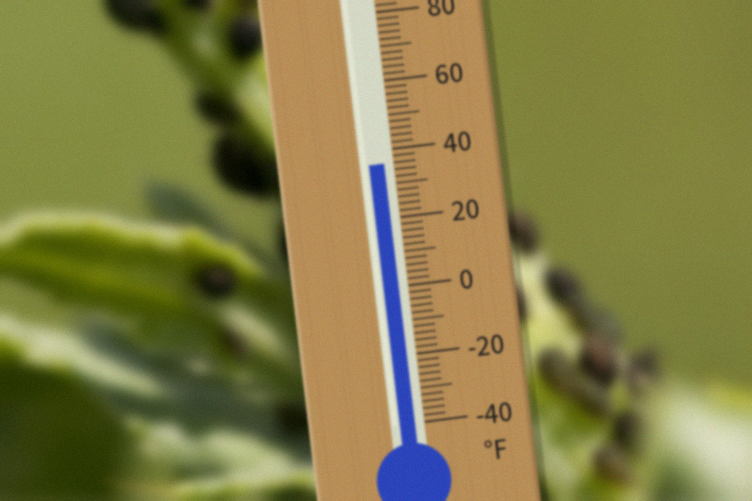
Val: 36 °F
